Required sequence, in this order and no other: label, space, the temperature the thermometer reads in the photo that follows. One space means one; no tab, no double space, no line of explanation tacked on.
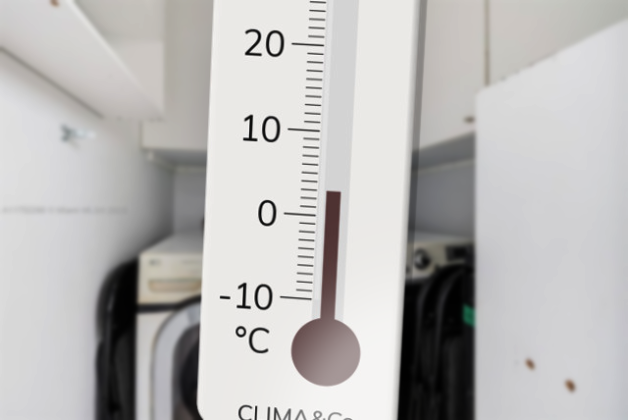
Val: 3 °C
